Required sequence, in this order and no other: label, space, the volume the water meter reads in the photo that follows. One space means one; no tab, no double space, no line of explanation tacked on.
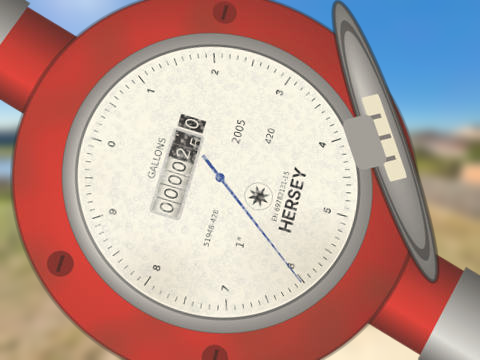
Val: 246.0 gal
